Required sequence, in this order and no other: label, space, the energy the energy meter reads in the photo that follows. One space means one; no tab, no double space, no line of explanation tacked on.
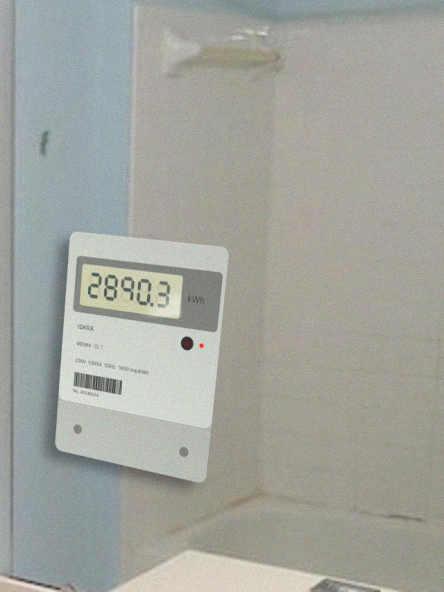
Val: 2890.3 kWh
